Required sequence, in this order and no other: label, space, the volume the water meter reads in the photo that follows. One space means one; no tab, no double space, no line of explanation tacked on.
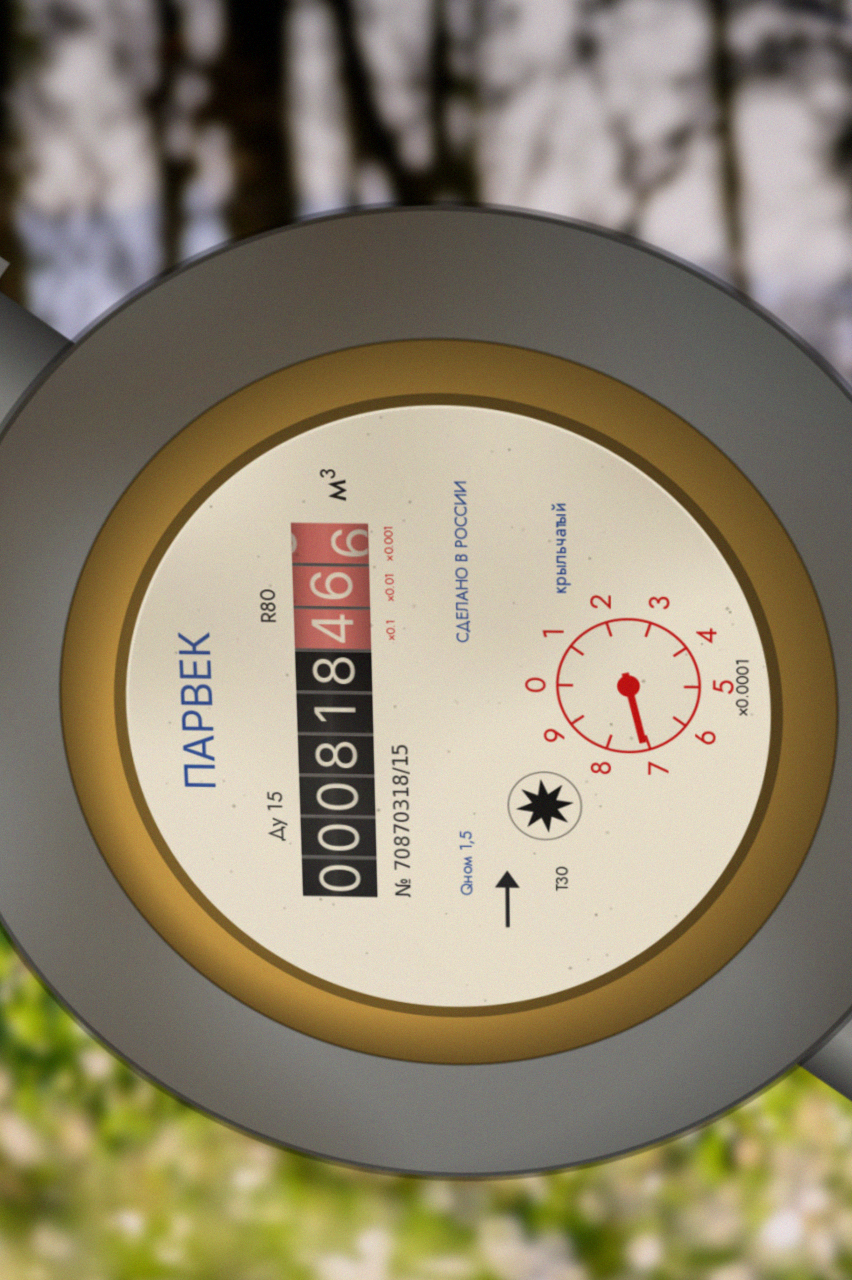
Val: 818.4657 m³
